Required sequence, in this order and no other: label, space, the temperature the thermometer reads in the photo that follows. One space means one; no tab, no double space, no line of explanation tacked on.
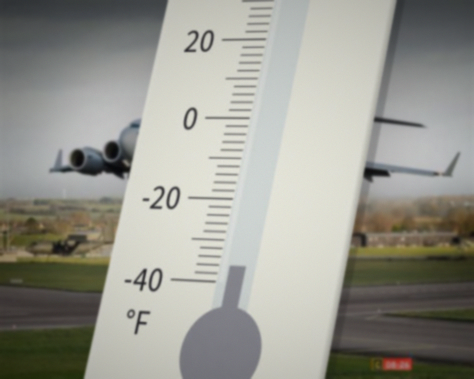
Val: -36 °F
